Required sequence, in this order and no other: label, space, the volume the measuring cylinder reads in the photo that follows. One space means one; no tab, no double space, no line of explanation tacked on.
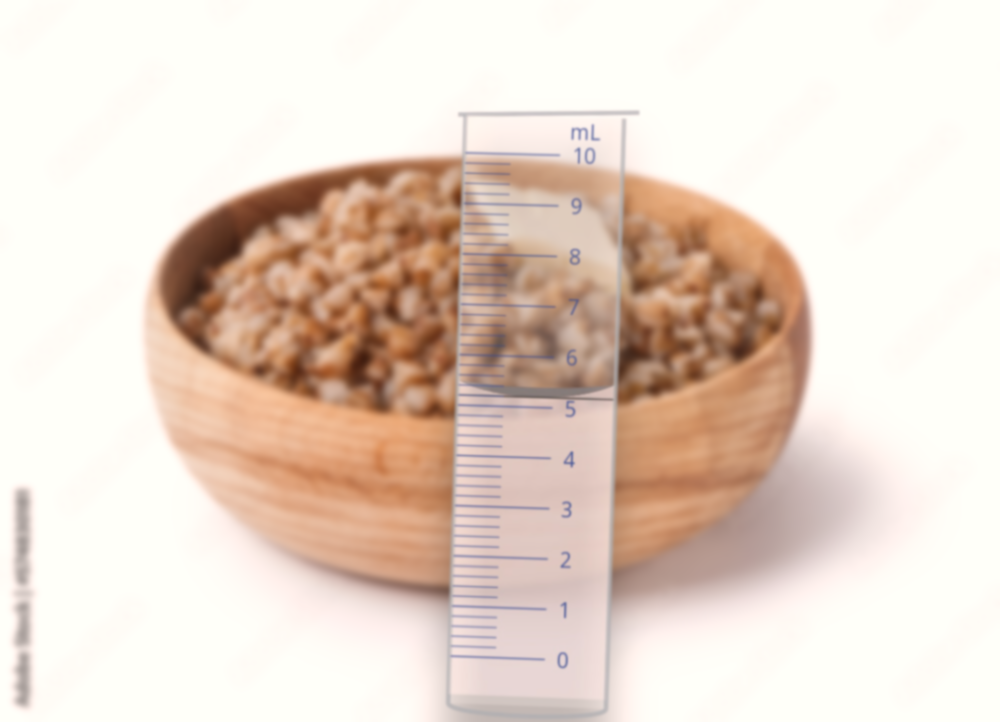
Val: 5.2 mL
